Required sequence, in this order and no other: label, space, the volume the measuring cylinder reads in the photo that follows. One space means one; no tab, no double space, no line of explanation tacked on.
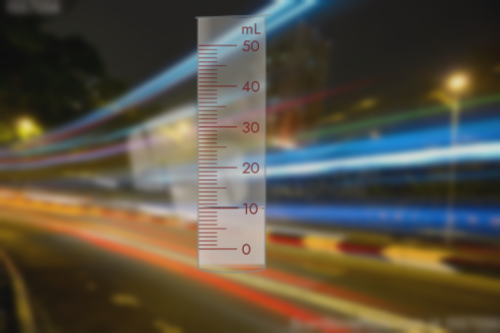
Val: 10 mL
